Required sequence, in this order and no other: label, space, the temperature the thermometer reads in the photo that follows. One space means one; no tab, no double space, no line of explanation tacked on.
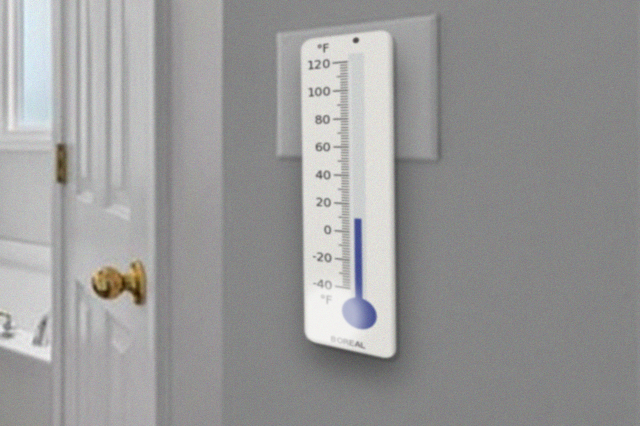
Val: 10 °F
